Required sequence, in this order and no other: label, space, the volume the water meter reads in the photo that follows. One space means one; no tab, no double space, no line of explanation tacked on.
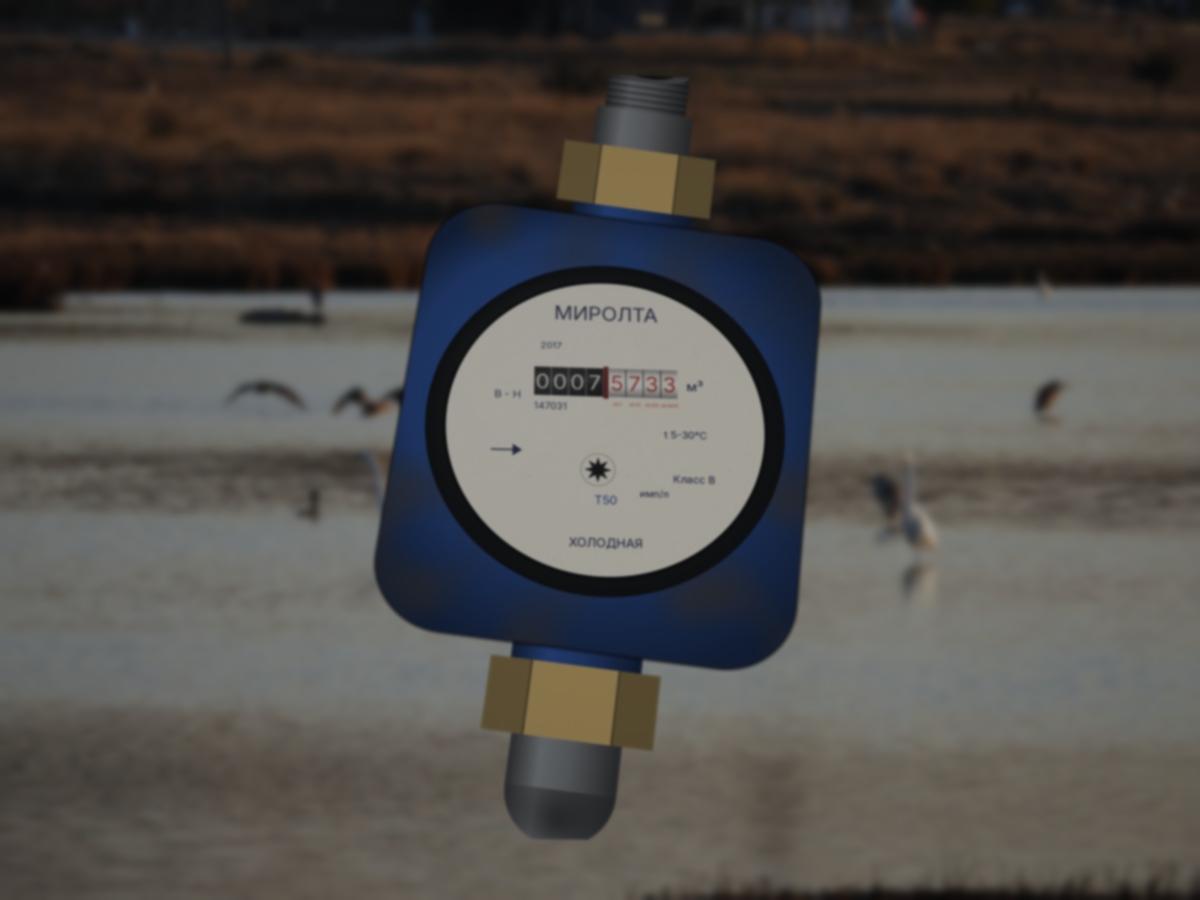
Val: 7.5733 m³
